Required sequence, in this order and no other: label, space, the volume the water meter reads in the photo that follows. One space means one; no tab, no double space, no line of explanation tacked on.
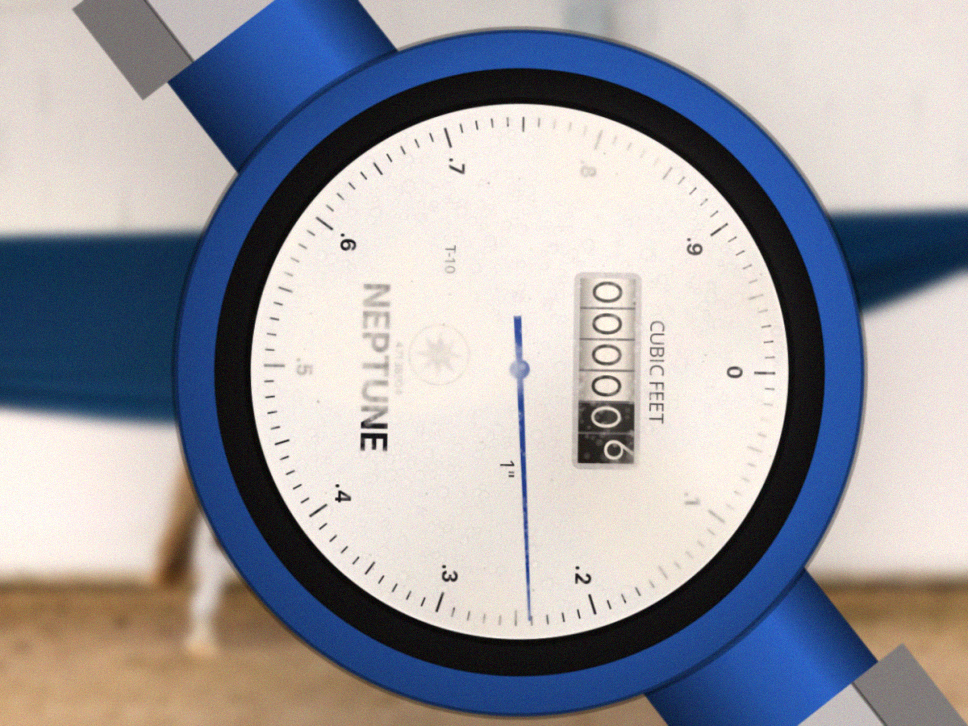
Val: 6.24 ft³
